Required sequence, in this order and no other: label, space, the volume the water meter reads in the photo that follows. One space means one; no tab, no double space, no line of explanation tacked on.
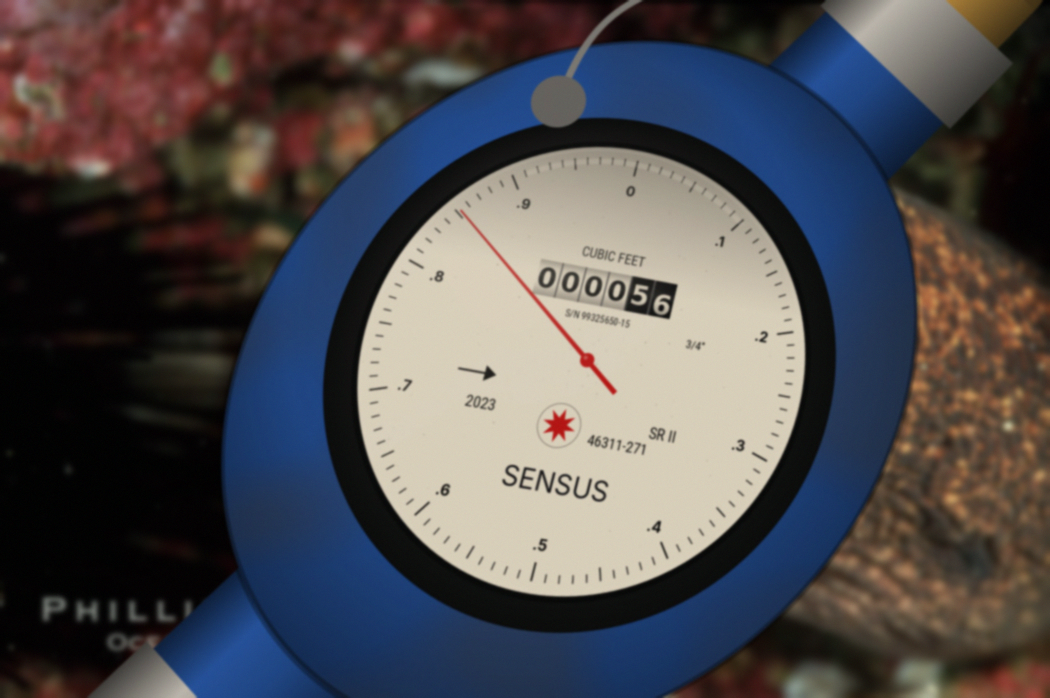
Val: 55.85 ft³
